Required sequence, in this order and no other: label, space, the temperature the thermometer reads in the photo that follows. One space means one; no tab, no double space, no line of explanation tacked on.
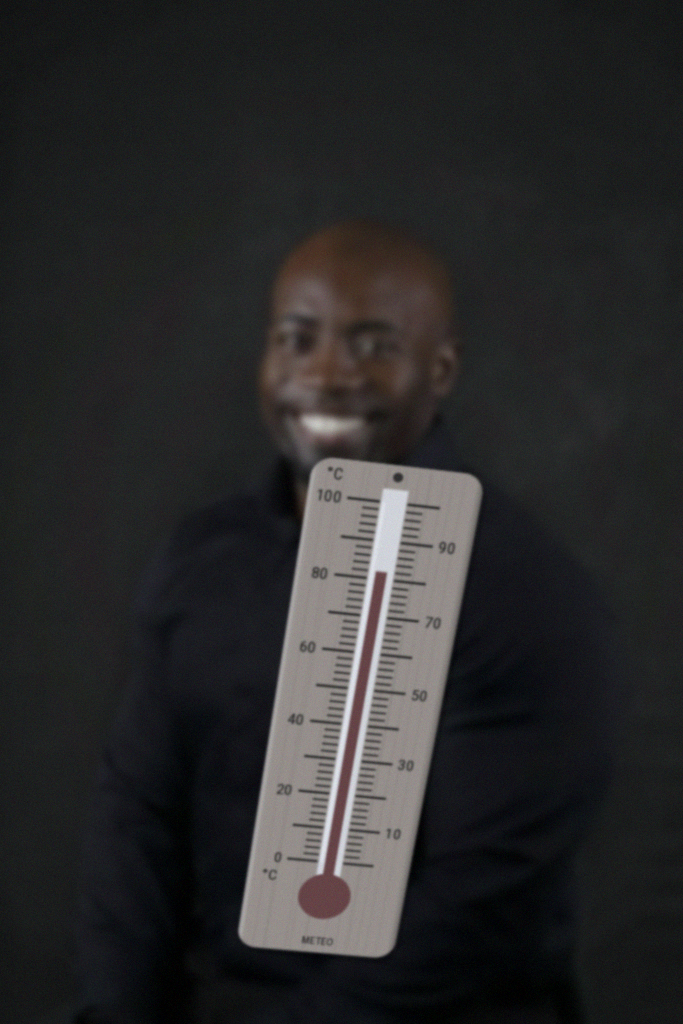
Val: 82 °C
